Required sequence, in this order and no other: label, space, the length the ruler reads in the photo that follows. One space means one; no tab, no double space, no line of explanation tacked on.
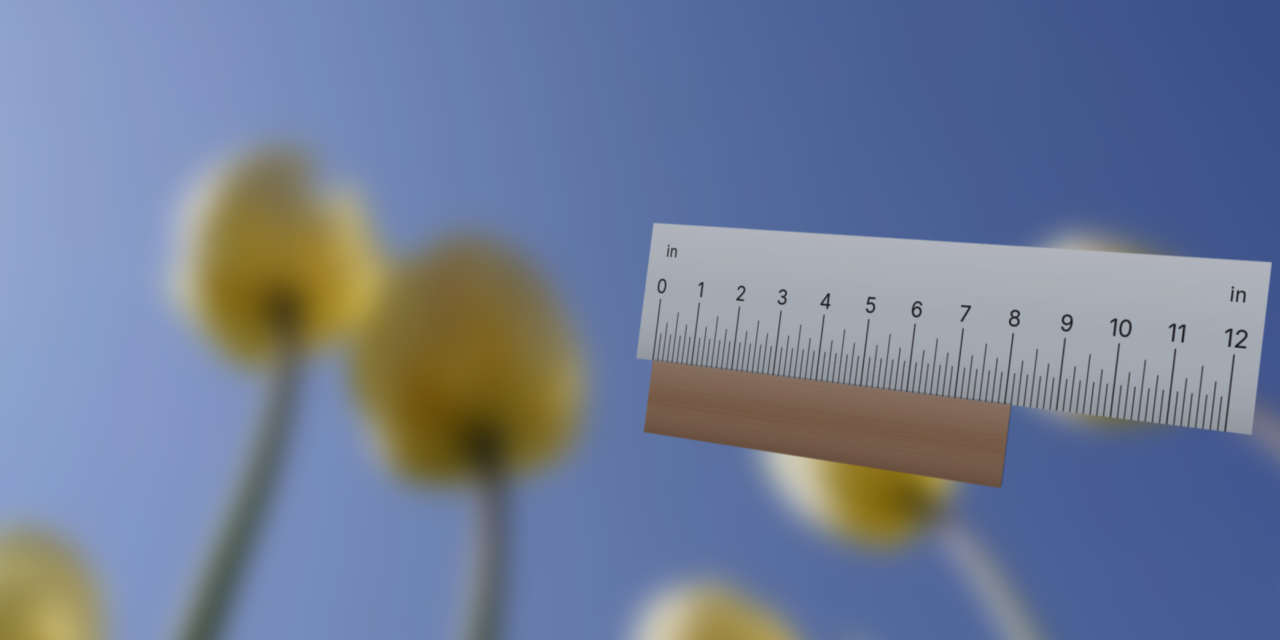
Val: 8.125 in
